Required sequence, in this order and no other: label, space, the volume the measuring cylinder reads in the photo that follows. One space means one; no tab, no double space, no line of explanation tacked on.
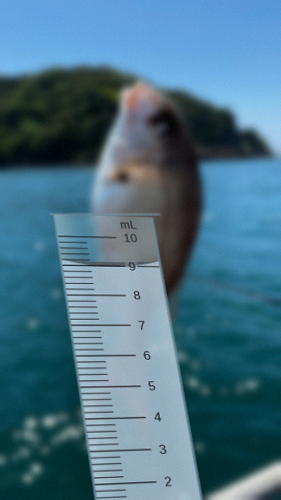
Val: 9 mL
